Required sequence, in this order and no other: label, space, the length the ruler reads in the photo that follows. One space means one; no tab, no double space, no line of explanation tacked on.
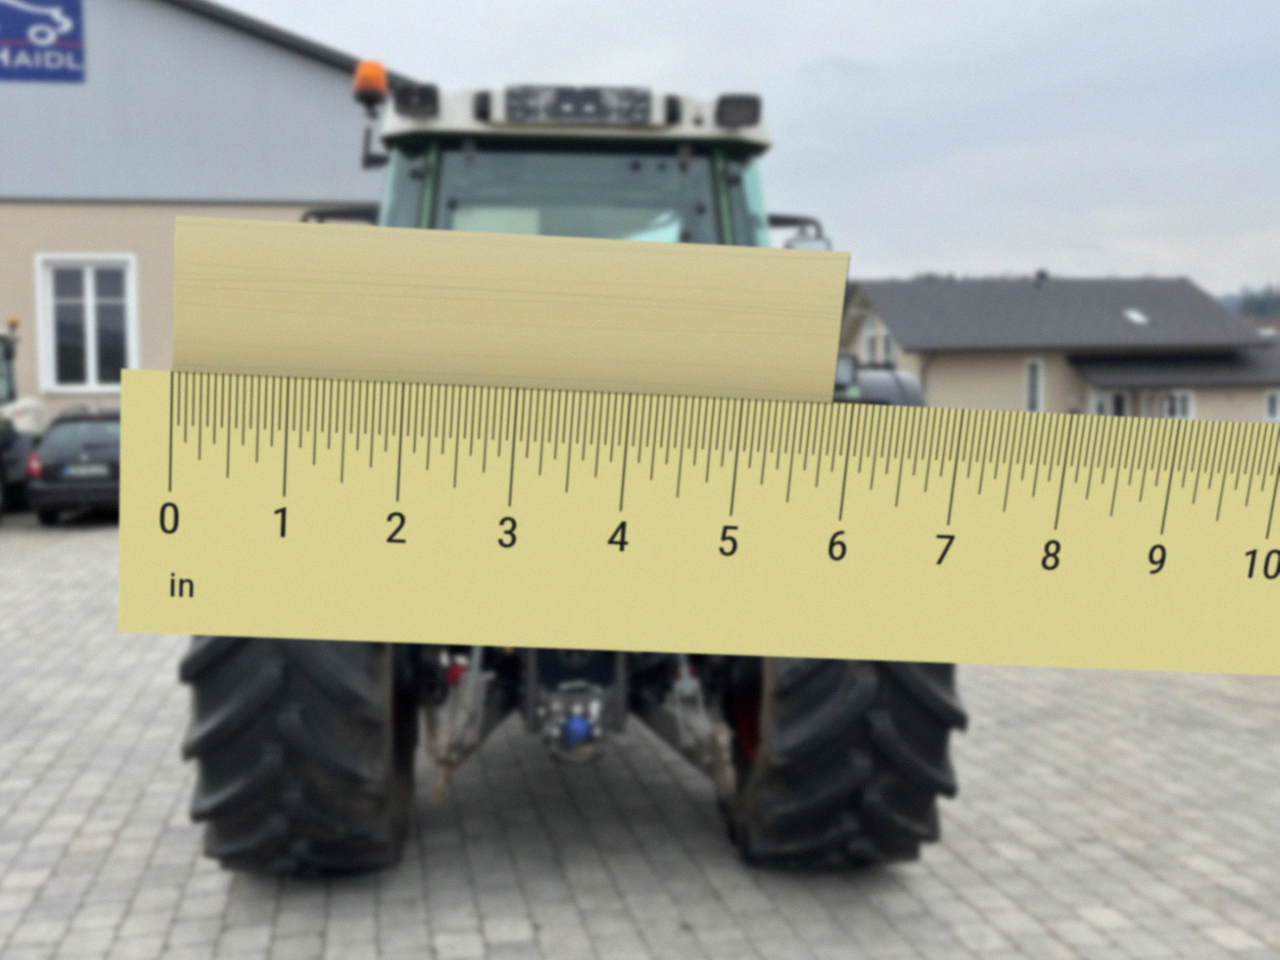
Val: 5.8125 in
